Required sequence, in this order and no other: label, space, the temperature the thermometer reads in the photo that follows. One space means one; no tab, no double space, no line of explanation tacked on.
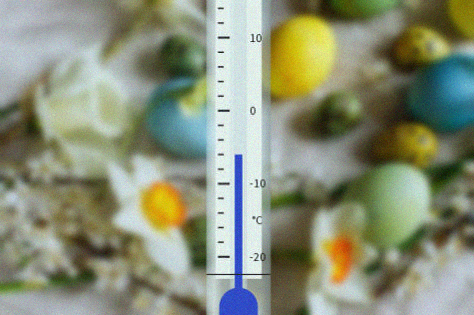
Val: -6 °C
